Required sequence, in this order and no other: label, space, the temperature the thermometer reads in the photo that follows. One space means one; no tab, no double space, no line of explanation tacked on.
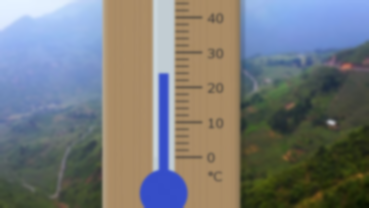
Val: 24 °C
